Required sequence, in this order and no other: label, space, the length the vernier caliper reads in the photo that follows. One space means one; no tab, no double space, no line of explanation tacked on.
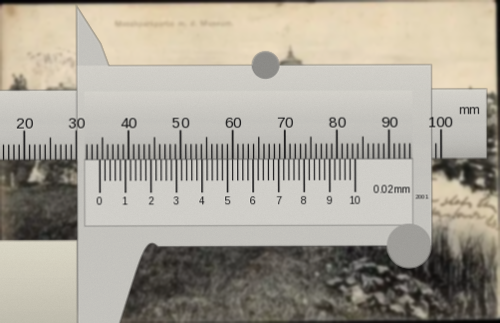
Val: 34.5 mm
